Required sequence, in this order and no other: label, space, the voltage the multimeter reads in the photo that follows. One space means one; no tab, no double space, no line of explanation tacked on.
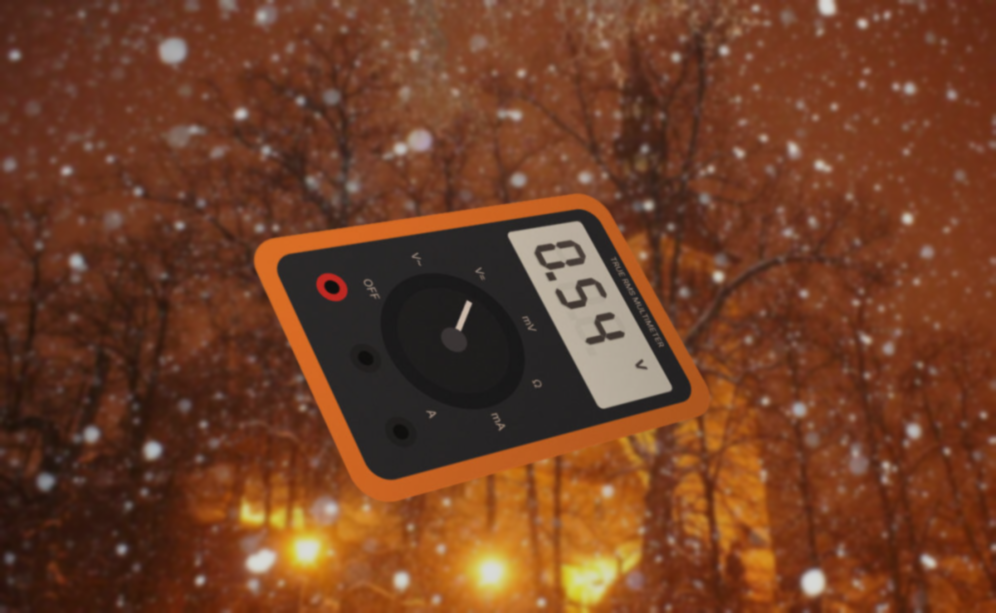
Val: 0.54 V
